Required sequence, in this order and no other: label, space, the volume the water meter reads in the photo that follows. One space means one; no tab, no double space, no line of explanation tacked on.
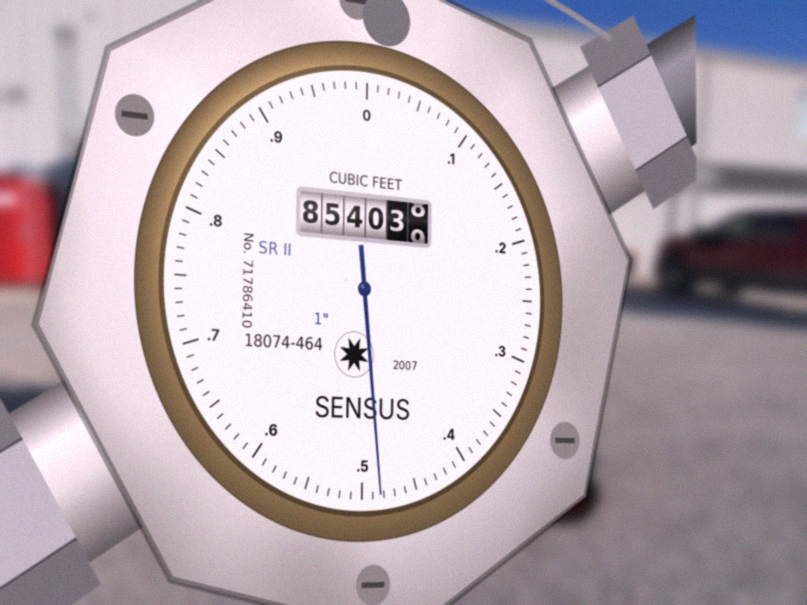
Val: 854038.48 ft³
